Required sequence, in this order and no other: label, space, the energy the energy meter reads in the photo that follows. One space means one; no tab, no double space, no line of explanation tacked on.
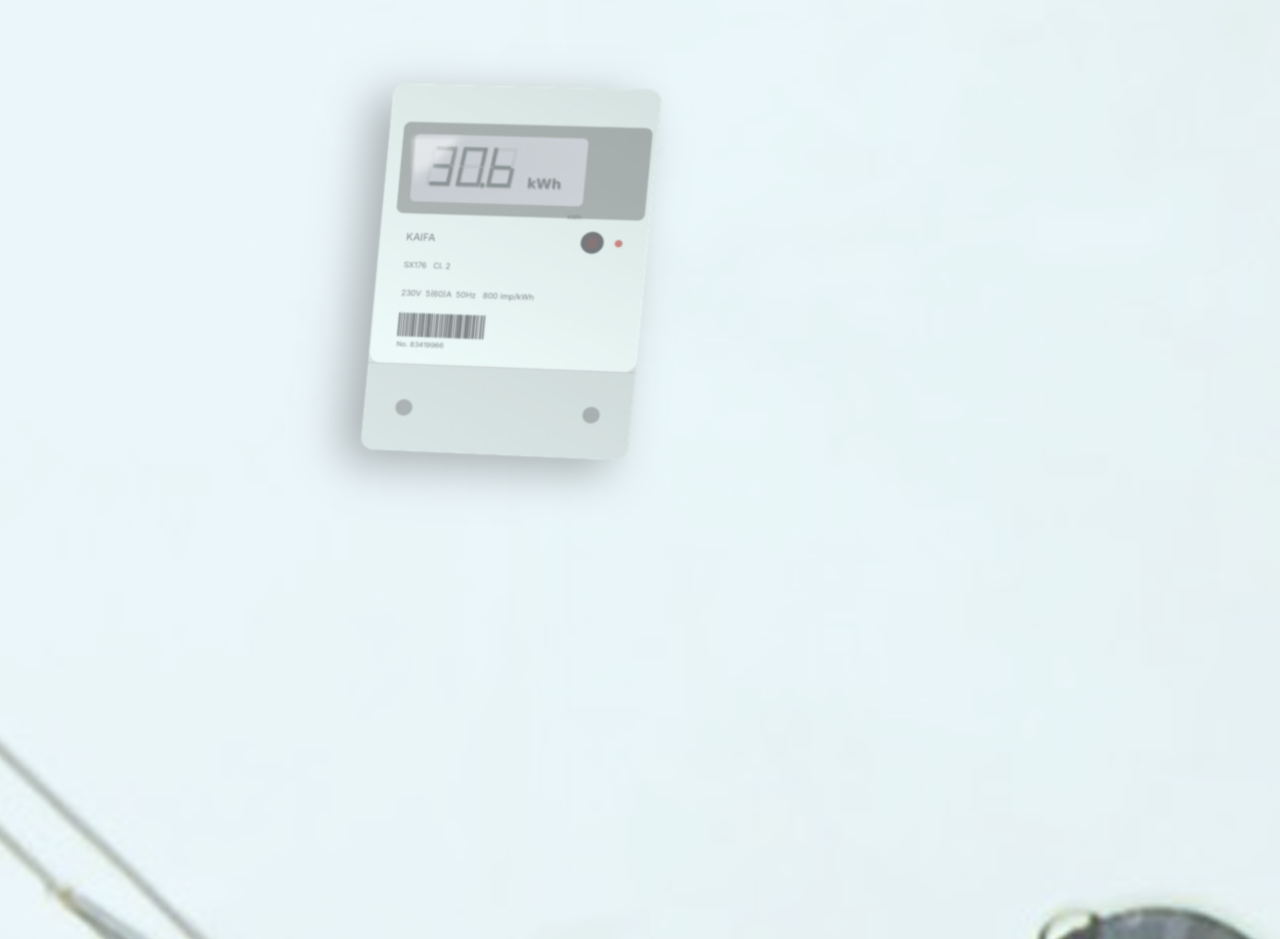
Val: 30.6 kWh
